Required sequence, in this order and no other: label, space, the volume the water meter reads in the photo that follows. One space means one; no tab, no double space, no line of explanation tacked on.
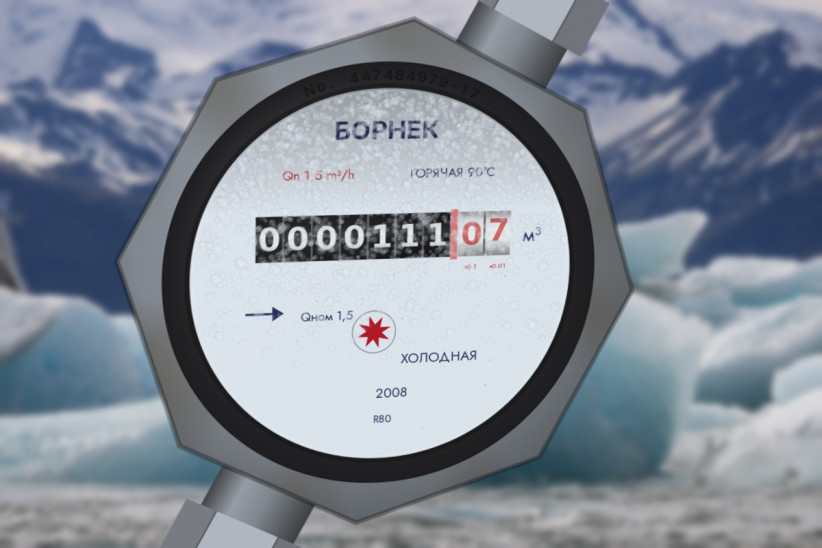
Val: 111.07 m³
